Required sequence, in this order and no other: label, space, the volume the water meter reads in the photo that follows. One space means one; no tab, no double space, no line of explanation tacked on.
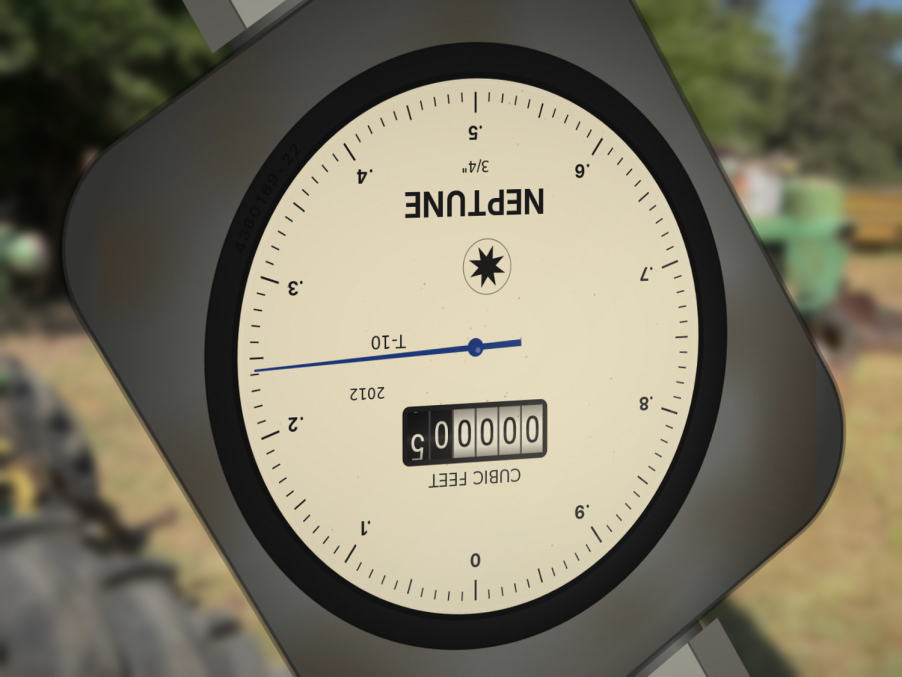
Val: 5.24 ft³
